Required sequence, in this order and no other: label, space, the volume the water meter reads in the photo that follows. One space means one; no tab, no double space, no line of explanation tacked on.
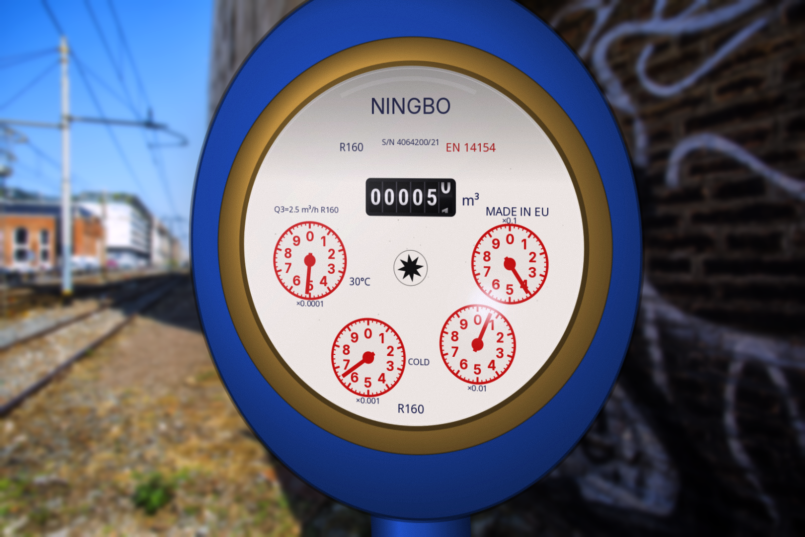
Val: 50.4065 m³
